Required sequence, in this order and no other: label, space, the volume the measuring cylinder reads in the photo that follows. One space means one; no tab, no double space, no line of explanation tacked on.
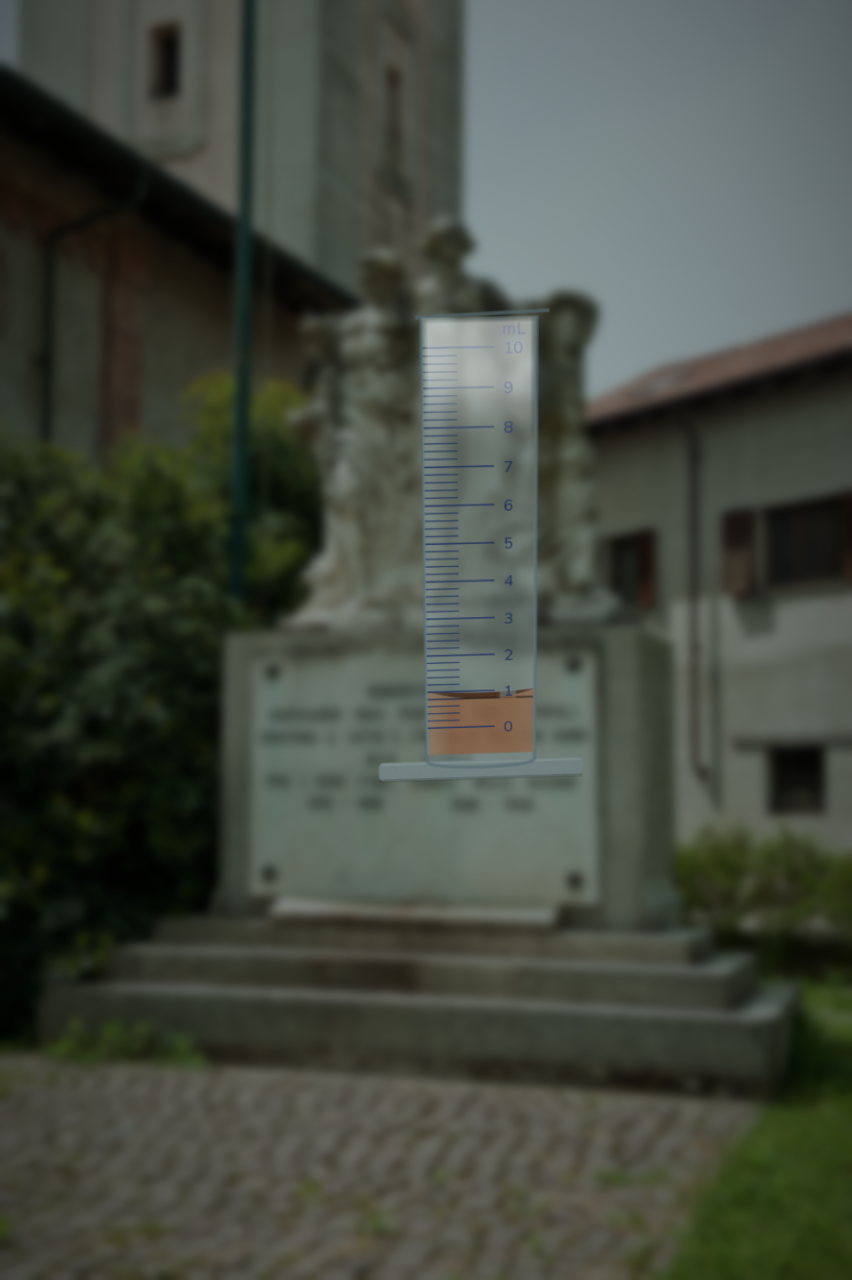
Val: 0.8 mL
